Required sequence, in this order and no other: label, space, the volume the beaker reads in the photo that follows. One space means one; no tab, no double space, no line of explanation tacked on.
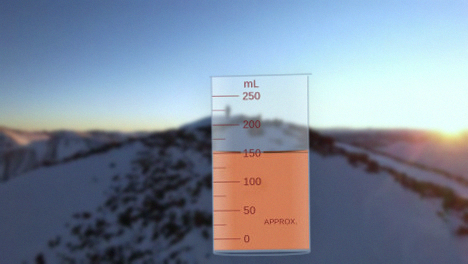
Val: 150 mL
